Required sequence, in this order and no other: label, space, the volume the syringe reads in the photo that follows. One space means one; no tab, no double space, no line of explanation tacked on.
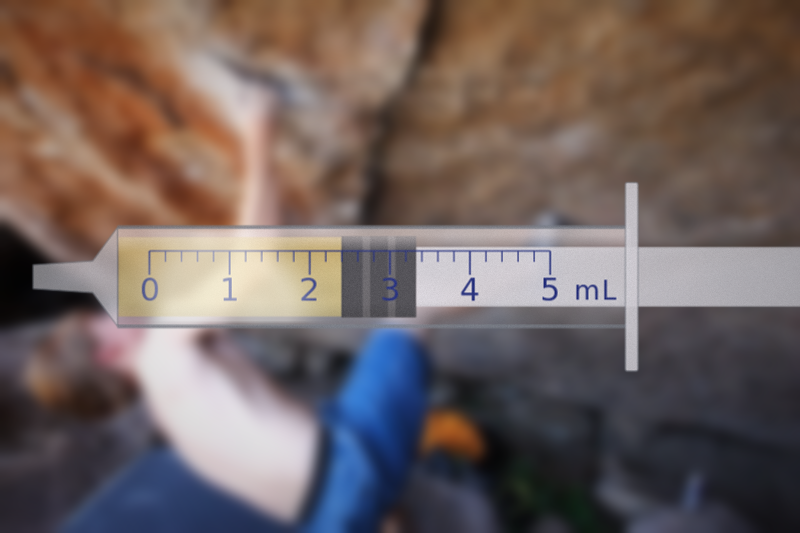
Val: 2.4 mL
